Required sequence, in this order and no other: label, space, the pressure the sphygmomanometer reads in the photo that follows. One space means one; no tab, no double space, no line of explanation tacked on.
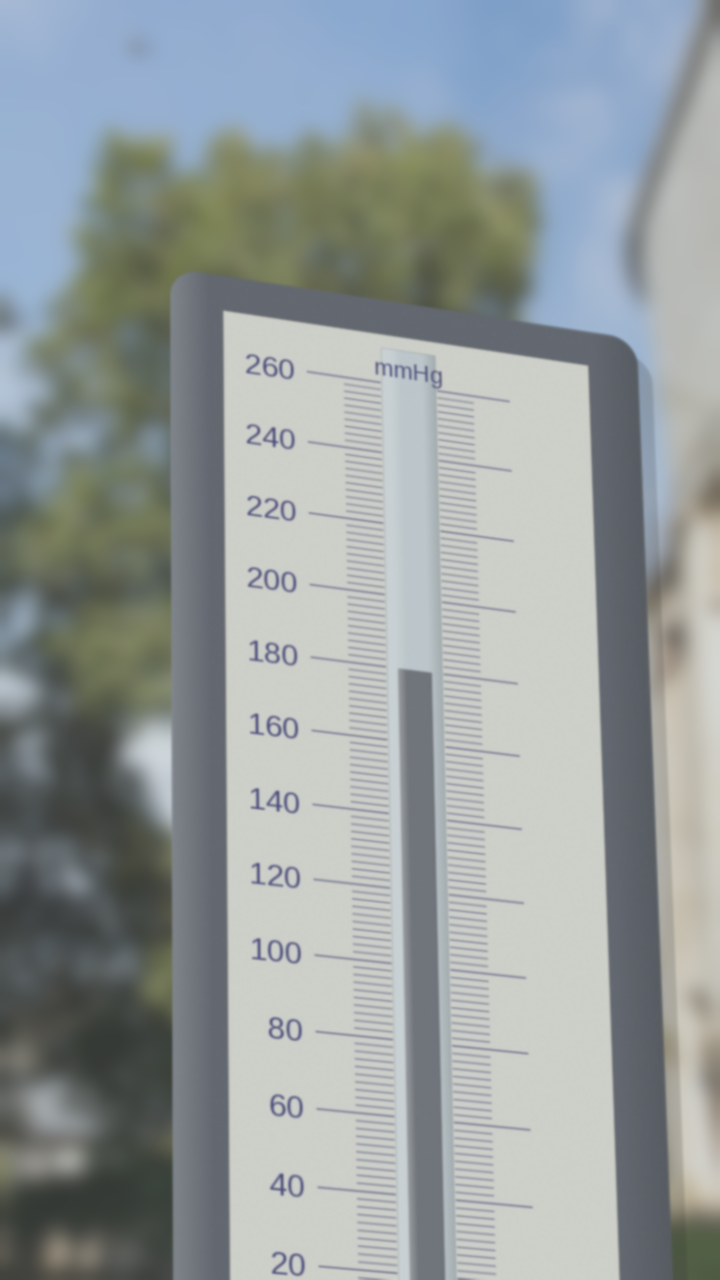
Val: 180 mmHg
